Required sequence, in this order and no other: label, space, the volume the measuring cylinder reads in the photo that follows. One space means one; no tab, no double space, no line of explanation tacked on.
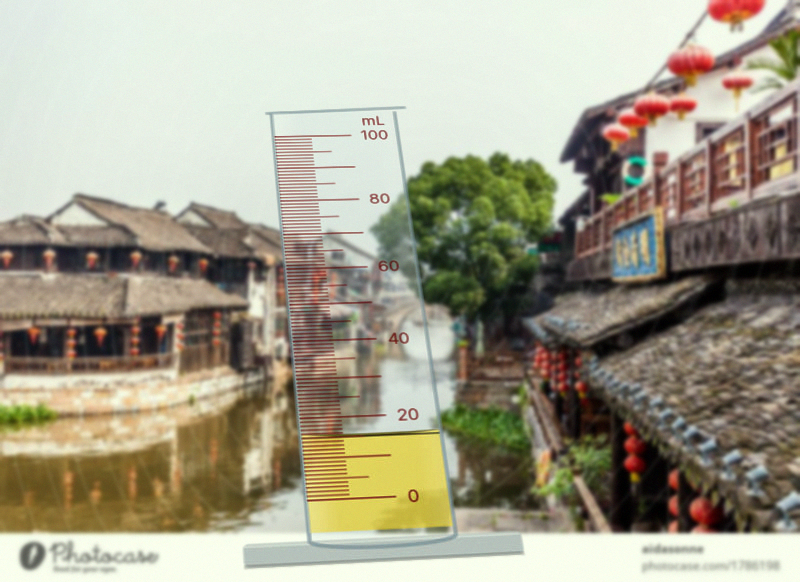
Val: 15 mL
